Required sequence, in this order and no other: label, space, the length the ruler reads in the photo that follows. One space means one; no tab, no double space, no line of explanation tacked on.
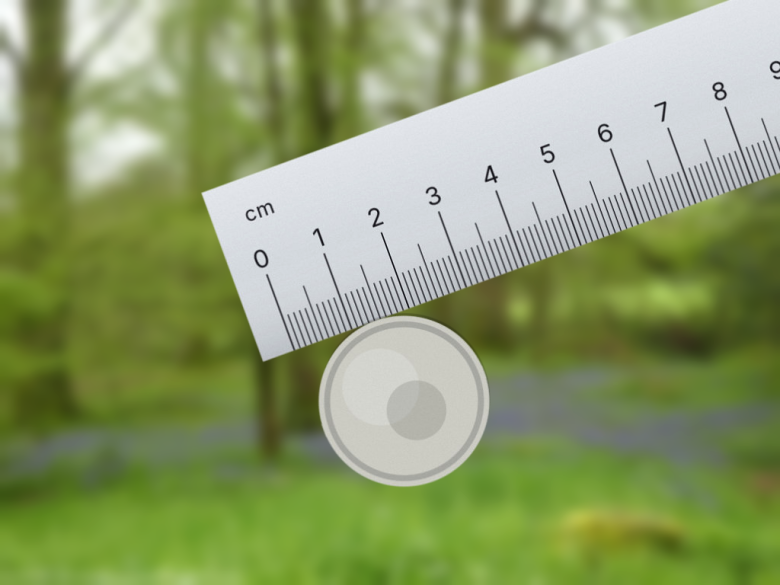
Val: 2.8 cm
